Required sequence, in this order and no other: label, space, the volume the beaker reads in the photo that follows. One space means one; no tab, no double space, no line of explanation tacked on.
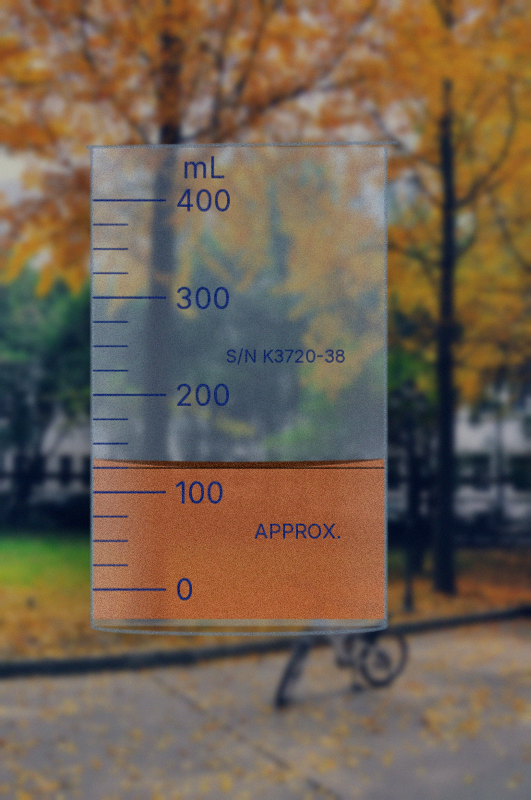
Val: 125 mL
